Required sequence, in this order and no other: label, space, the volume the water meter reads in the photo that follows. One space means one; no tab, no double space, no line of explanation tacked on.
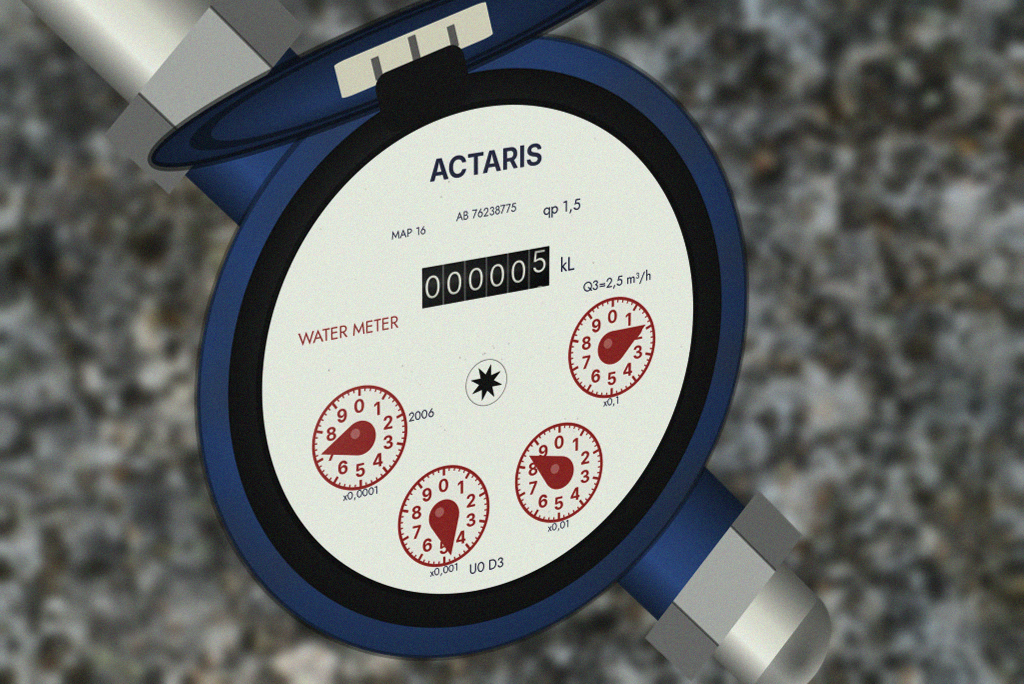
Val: 5.1847 kL
